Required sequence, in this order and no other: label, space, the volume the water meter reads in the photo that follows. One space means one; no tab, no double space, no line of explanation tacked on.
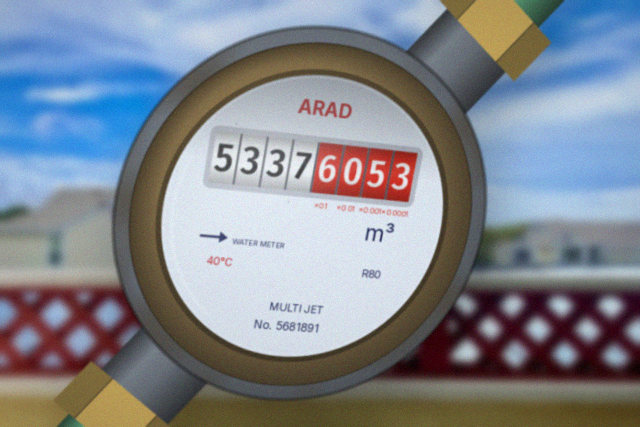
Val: 5337.6053 m³
